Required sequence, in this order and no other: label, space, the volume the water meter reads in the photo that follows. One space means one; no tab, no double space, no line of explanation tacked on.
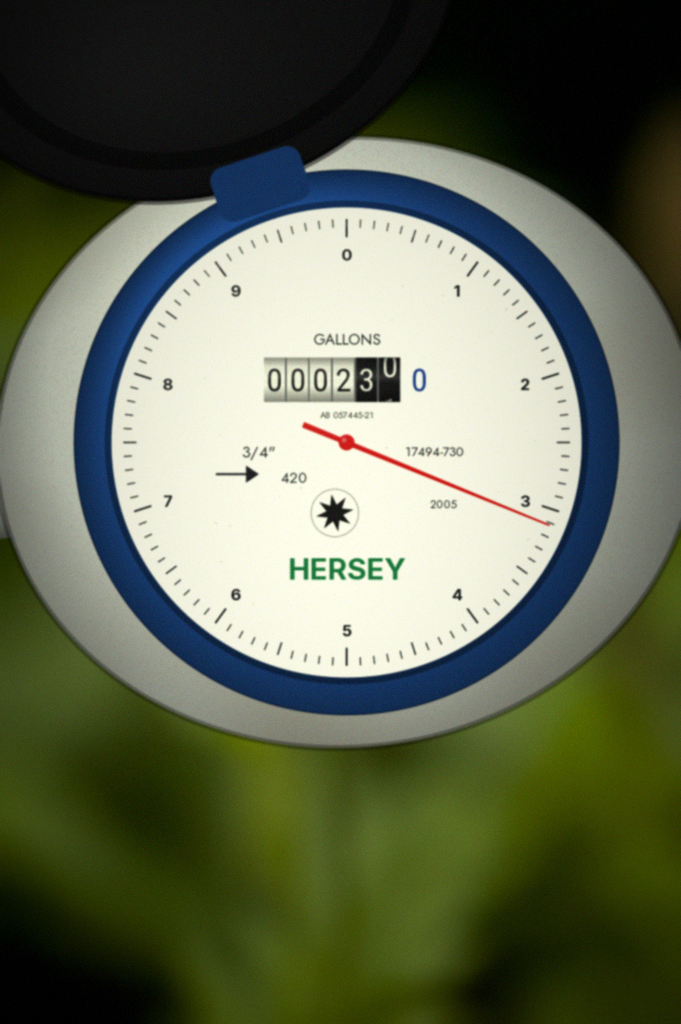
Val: 2303.1 gal
